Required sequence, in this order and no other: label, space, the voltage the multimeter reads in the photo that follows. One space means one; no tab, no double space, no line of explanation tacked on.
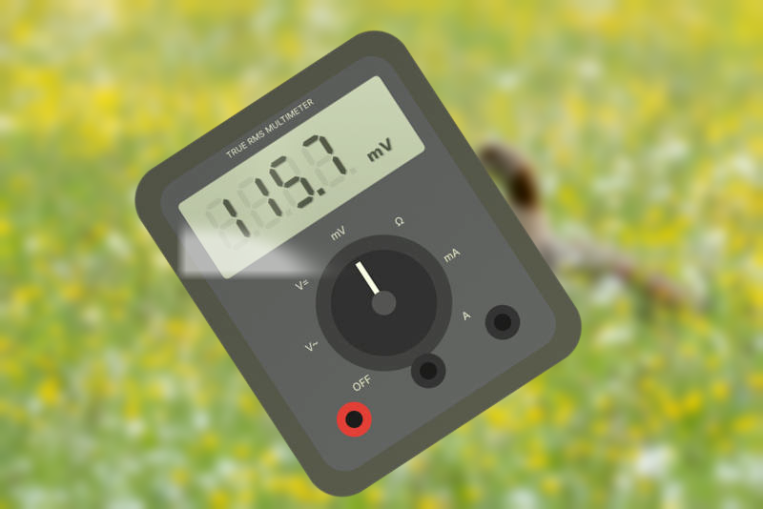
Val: 115.7 mV
